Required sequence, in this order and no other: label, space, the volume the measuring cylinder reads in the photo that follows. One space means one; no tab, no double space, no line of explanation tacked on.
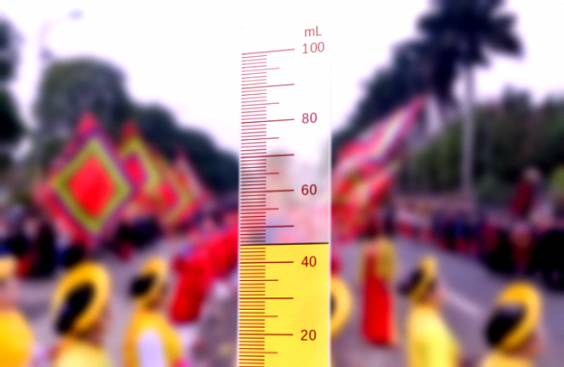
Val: 45 mL
